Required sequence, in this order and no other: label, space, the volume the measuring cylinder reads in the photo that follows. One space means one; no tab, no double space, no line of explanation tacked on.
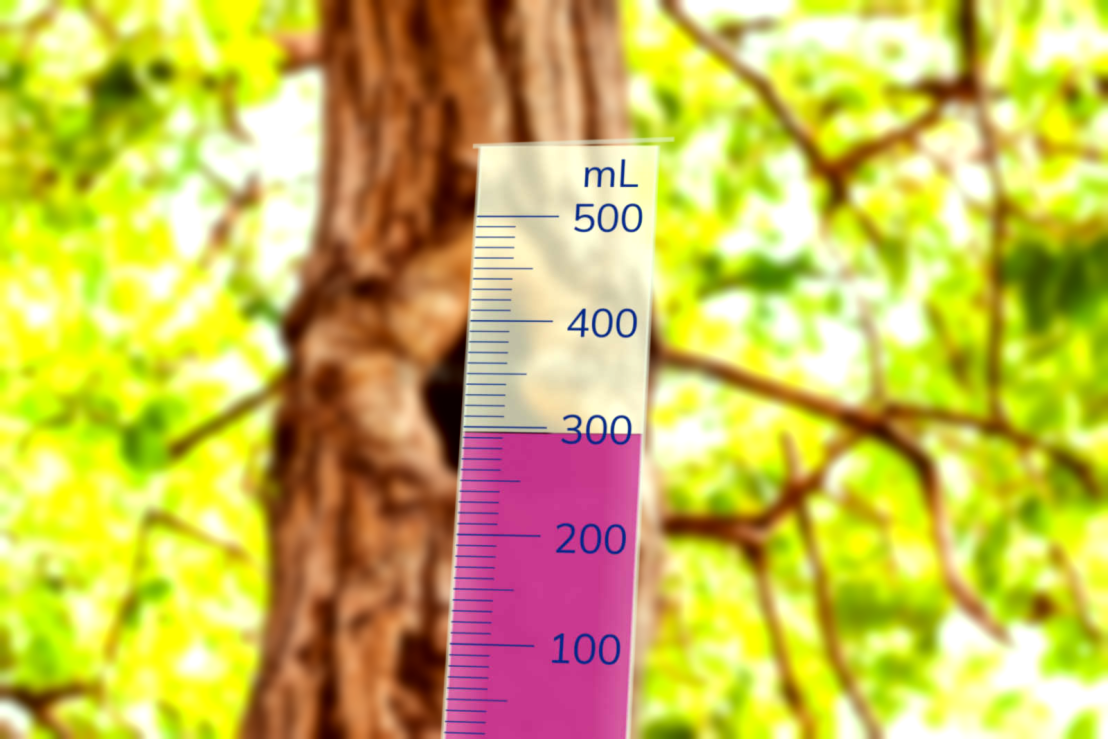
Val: 295 mL
